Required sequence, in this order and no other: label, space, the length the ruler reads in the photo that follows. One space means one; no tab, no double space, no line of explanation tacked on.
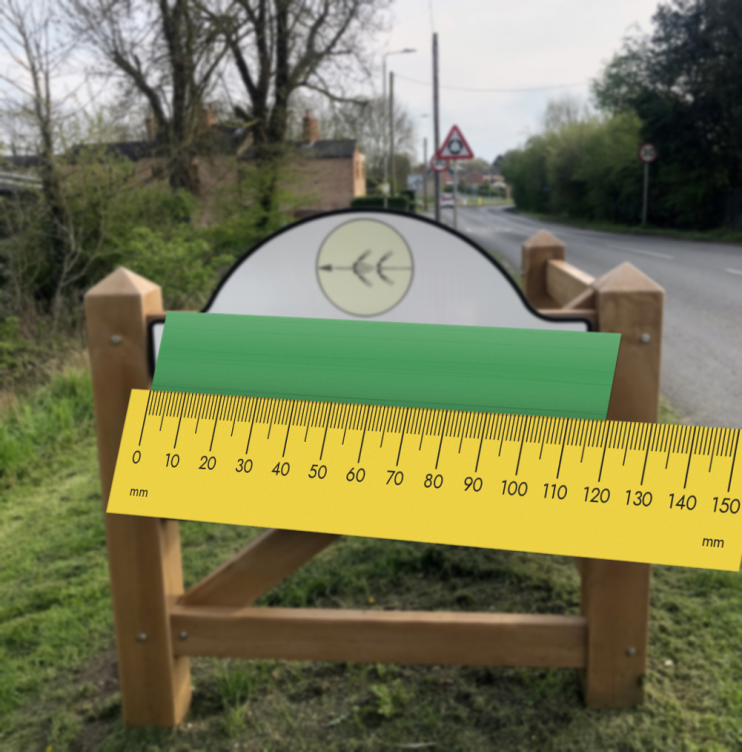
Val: 119 mm
